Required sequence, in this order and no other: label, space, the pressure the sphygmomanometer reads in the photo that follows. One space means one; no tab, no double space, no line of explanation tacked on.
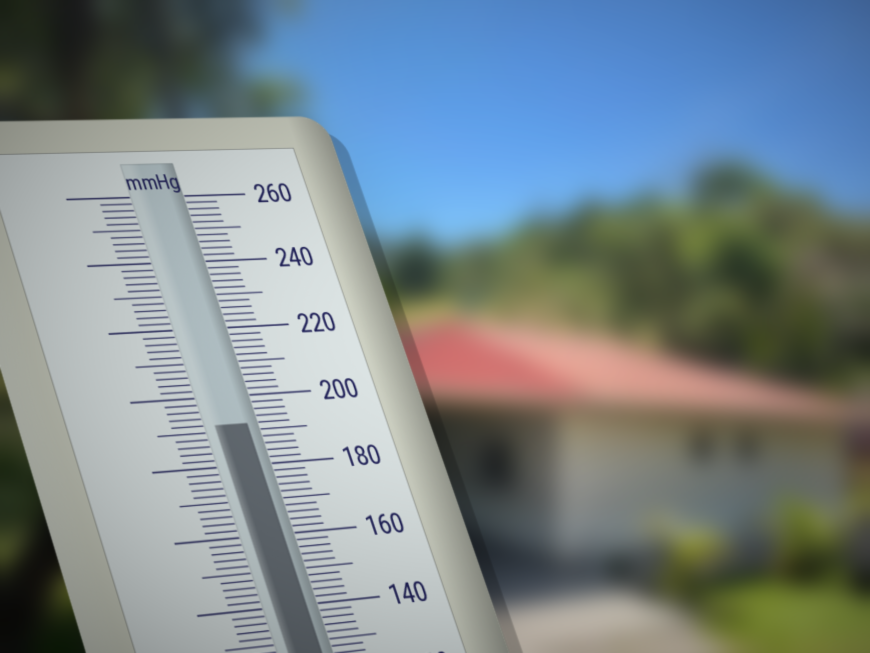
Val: 192 mmHg
